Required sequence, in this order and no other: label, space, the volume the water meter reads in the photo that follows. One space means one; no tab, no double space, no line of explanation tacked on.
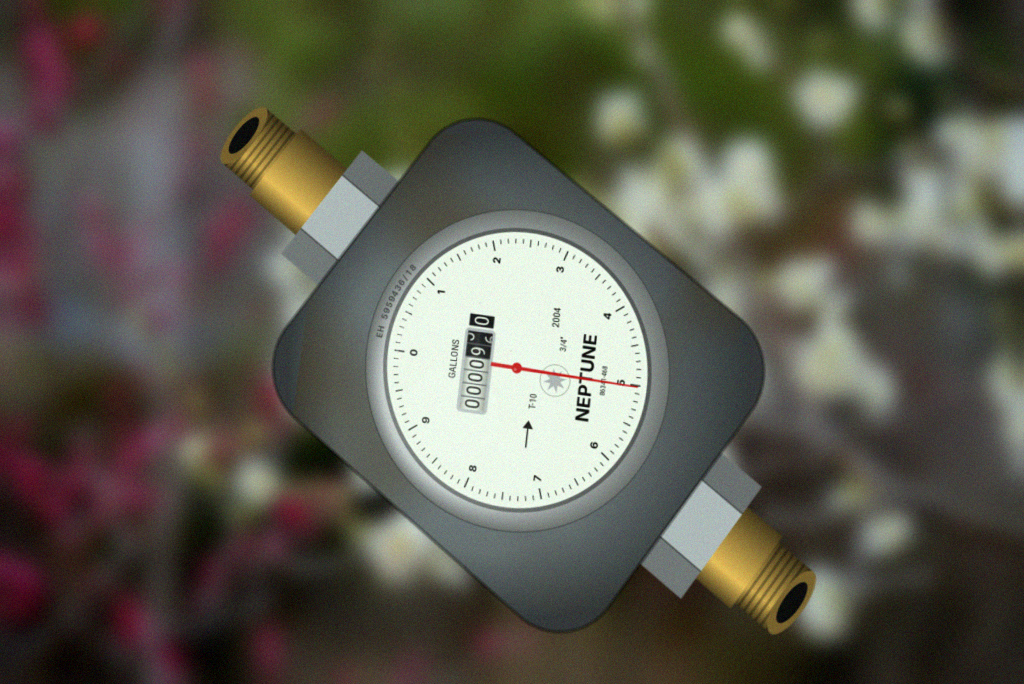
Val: 955.0 gal
